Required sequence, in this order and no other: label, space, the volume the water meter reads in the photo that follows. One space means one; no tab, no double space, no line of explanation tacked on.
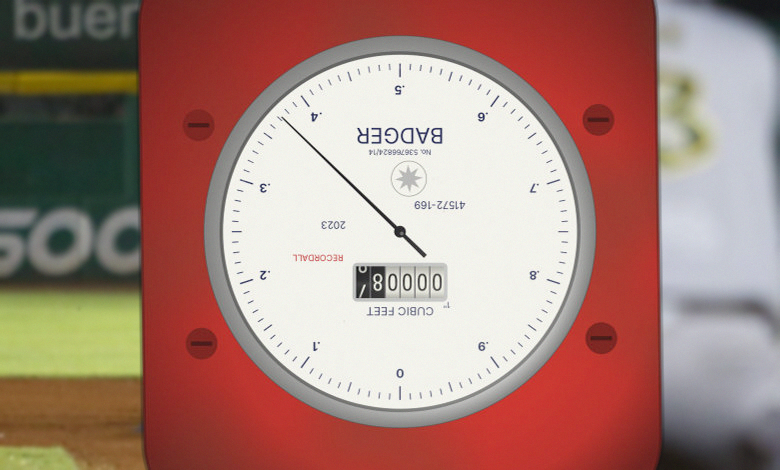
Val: 87.37 ft³
